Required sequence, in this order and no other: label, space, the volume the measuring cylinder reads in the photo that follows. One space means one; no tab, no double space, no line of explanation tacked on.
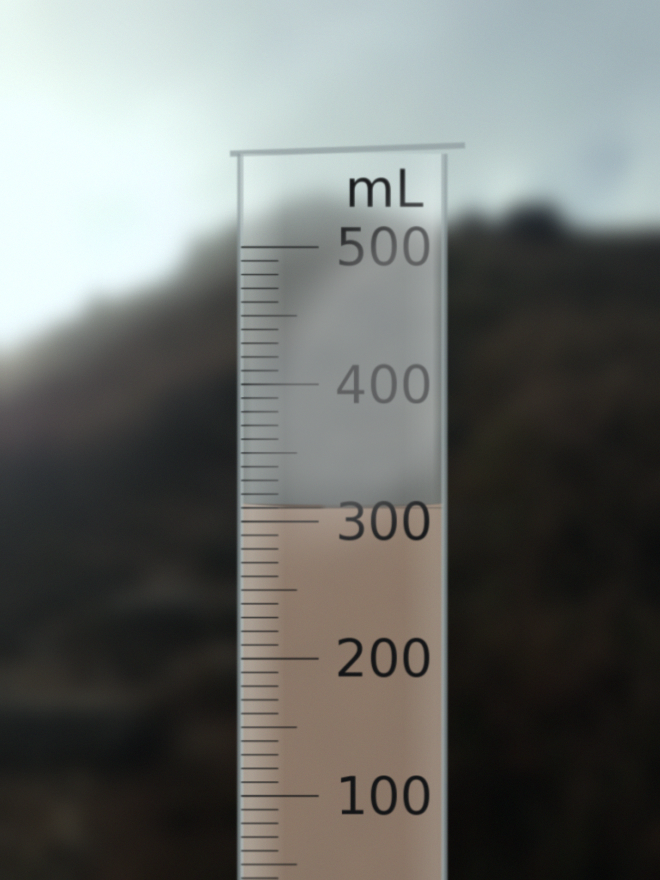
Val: 310 mL
